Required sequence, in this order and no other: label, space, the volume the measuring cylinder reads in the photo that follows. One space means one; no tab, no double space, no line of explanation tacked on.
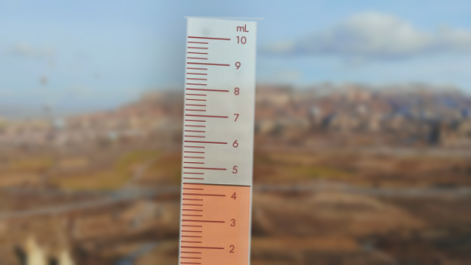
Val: 4.4 mL
